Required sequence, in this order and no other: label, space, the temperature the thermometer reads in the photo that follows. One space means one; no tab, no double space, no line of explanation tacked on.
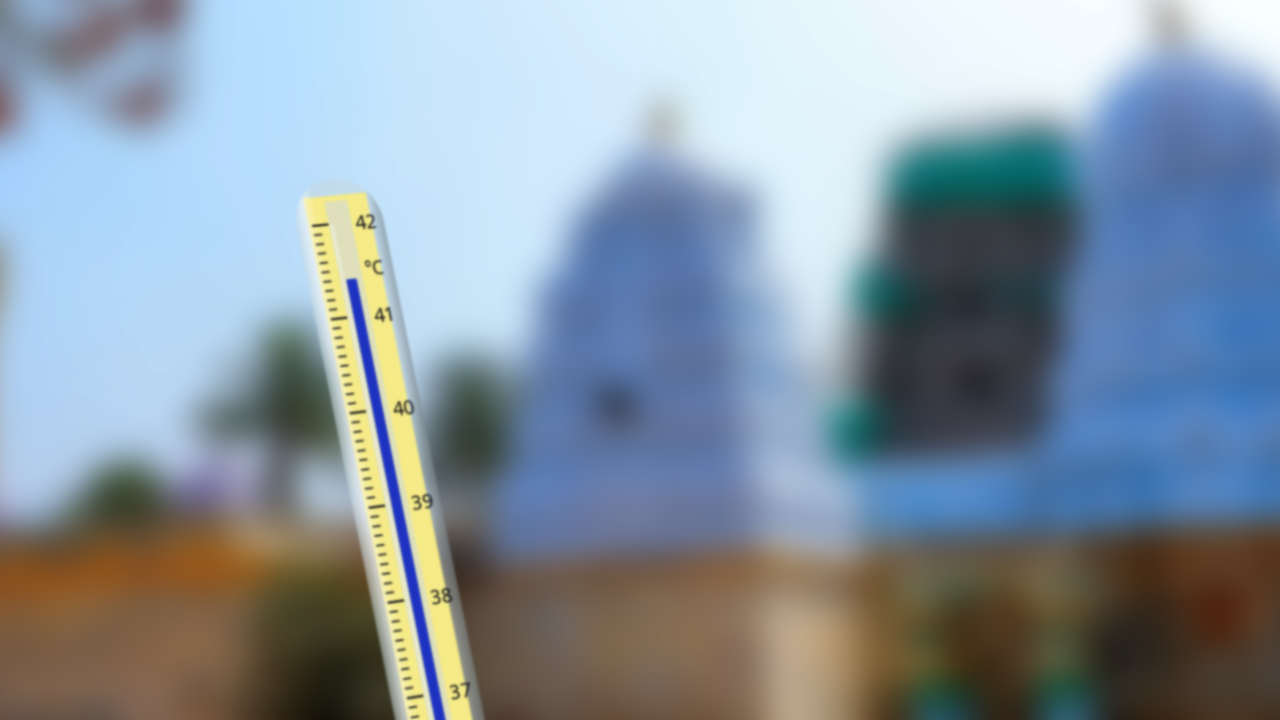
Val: 41.4 °C
